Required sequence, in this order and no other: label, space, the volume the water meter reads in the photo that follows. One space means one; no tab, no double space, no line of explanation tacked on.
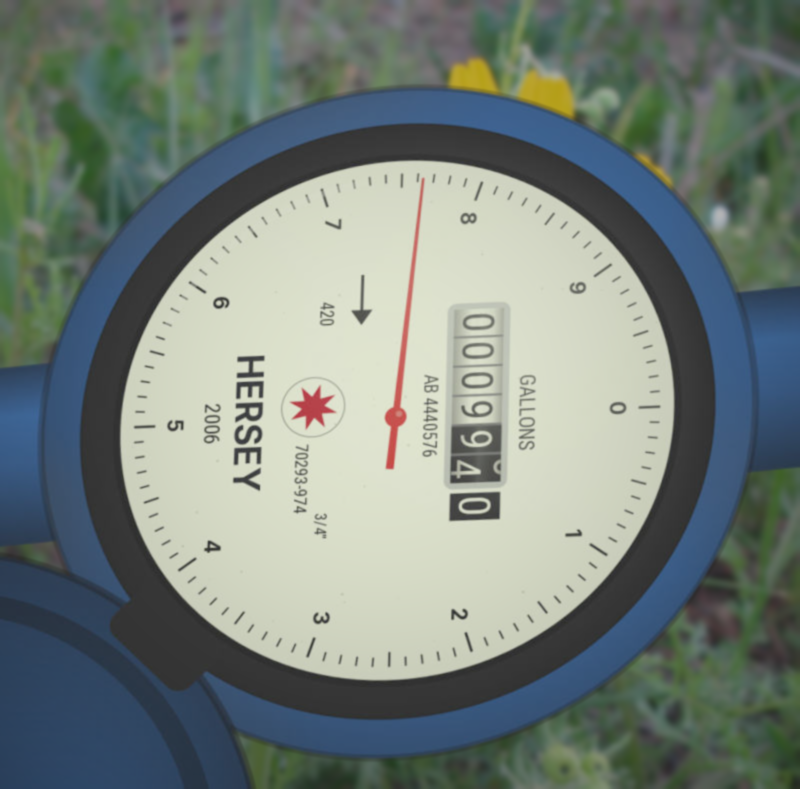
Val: 9937.6 gal
